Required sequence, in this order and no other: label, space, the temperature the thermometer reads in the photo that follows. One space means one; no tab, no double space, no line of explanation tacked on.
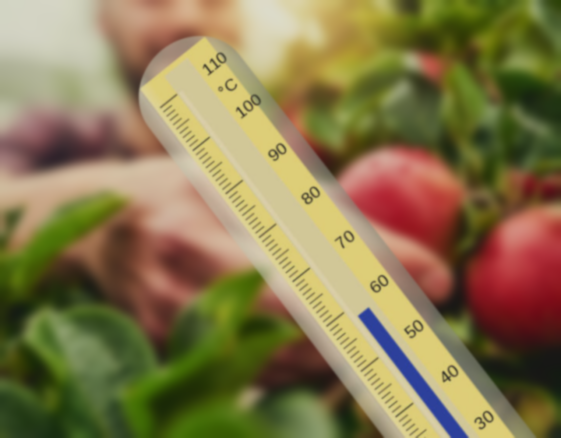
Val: 58 °C
